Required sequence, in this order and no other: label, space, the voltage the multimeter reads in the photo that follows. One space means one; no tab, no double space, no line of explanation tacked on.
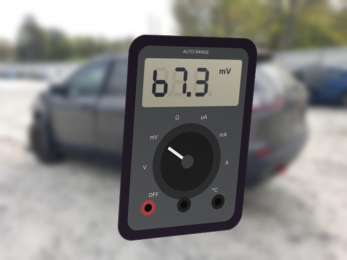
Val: 67.3 mV
